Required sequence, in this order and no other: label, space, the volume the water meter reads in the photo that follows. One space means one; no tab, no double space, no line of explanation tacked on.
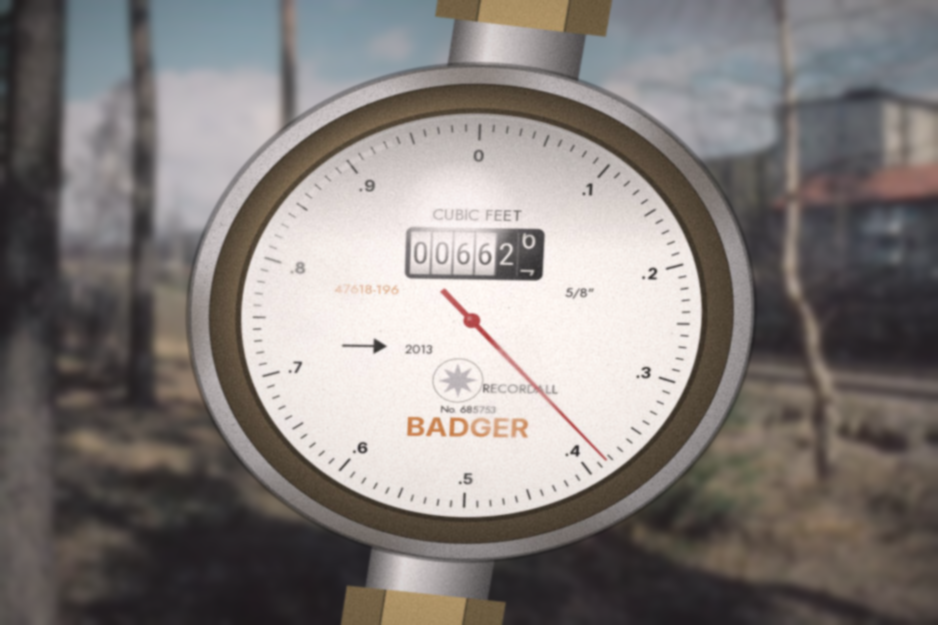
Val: 6626.38 ft³
